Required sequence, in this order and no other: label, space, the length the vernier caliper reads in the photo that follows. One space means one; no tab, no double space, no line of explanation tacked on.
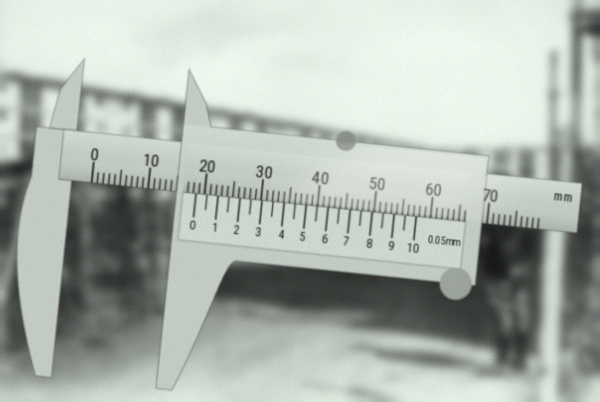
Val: 18.5 mm
